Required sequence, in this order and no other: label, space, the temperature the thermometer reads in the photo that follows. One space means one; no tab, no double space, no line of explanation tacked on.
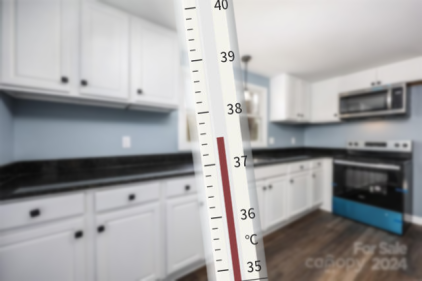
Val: 37.5 °C
